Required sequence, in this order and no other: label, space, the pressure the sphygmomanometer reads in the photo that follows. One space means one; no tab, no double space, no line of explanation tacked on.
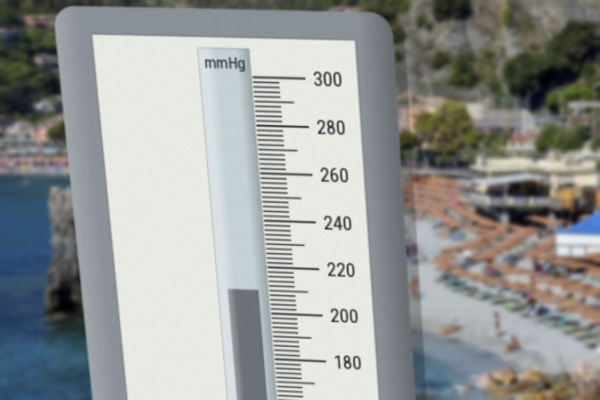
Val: 210 mmHg
